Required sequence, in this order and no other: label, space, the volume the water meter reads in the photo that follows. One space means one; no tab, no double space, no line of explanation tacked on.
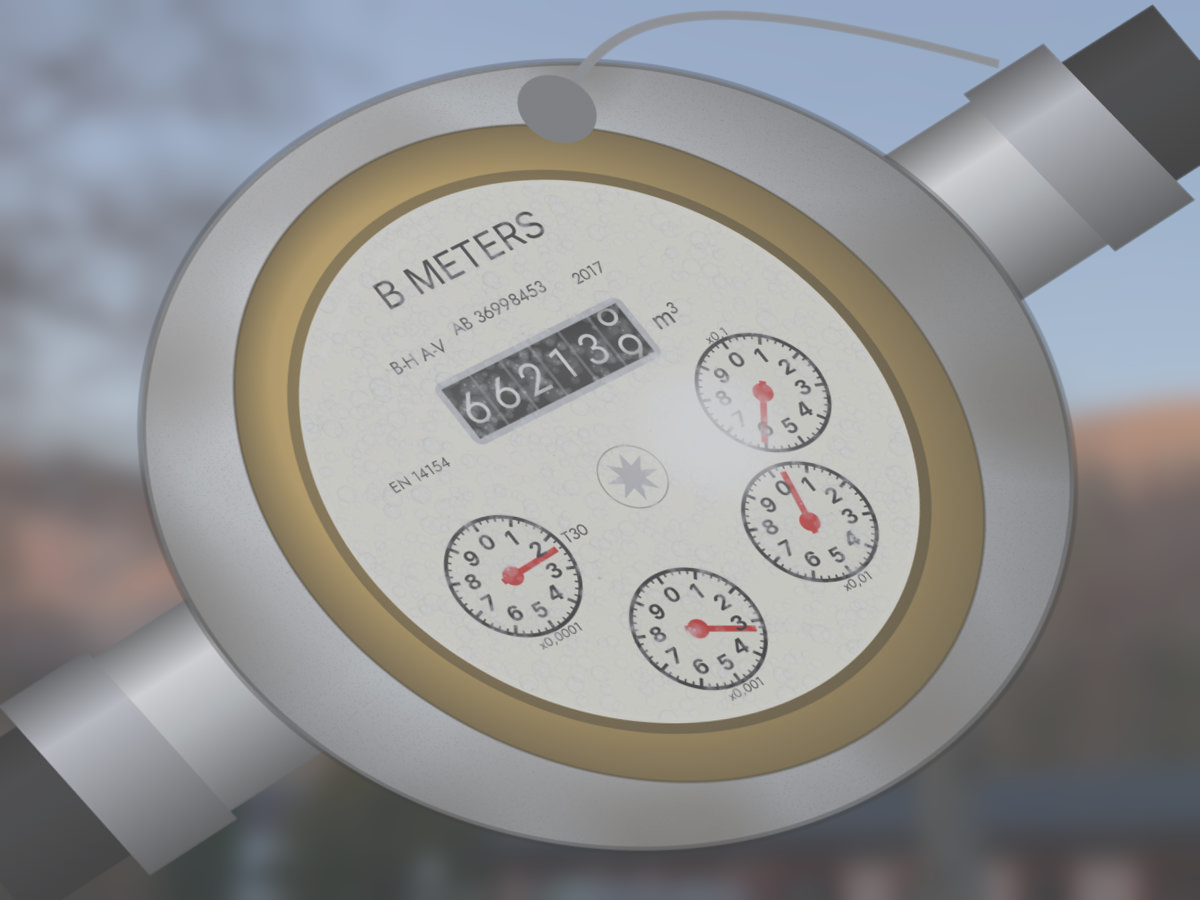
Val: 662138.6032 m³
